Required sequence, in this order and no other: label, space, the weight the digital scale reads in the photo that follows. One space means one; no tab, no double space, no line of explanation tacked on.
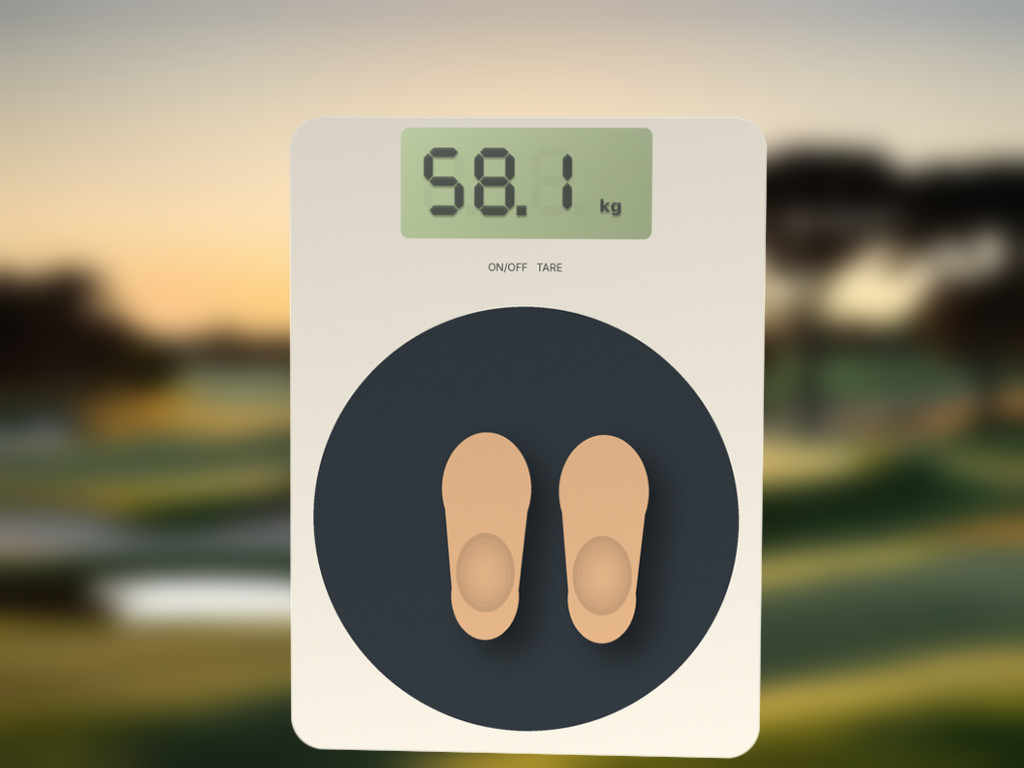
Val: 58.1 kg
